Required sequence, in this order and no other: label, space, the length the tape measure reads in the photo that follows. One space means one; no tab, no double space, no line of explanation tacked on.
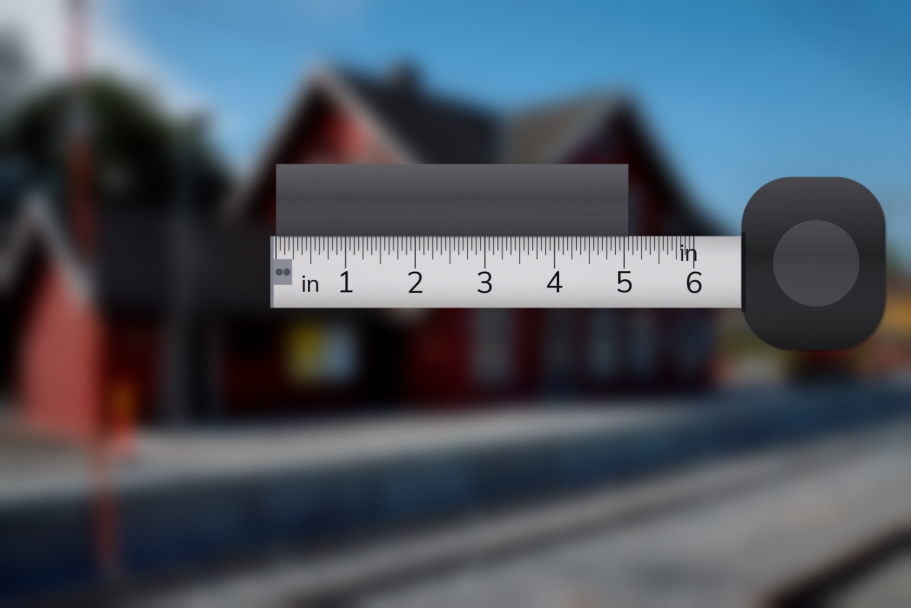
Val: 5.0625 in
